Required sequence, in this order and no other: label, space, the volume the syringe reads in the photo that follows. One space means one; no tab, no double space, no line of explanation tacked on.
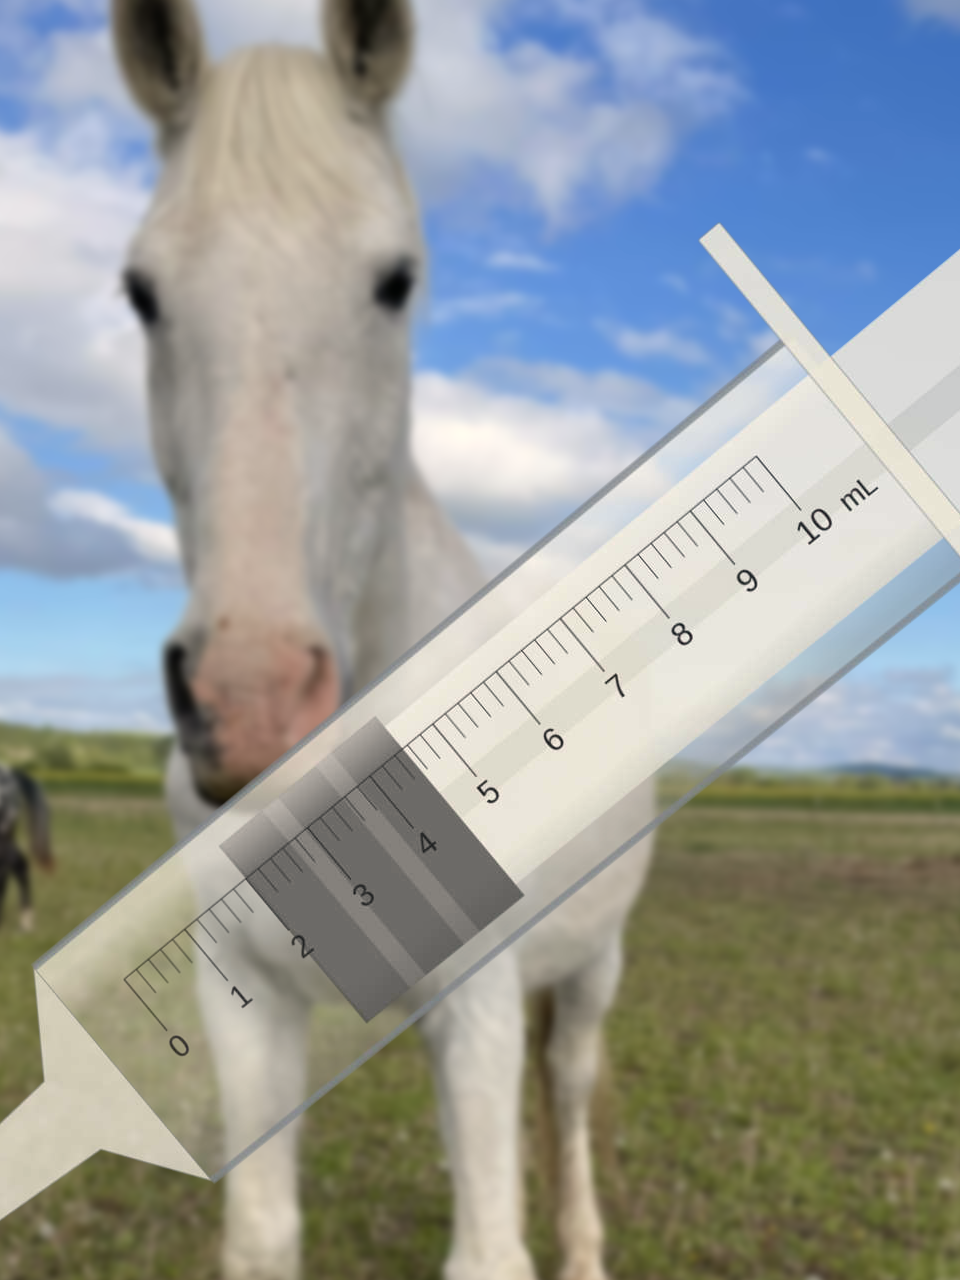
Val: 2 mL
